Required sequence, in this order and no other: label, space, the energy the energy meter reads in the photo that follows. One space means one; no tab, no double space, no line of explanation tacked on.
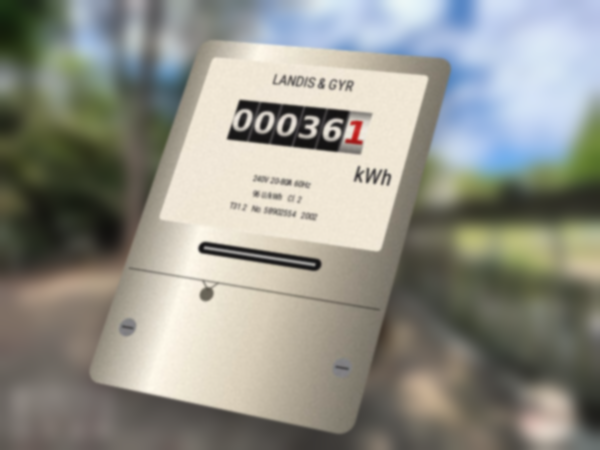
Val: 36.1 kWh
